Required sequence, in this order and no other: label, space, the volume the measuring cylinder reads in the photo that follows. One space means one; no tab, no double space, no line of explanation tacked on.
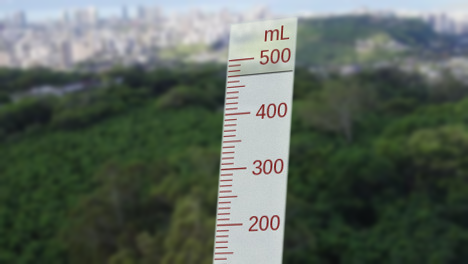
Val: 470 mL
